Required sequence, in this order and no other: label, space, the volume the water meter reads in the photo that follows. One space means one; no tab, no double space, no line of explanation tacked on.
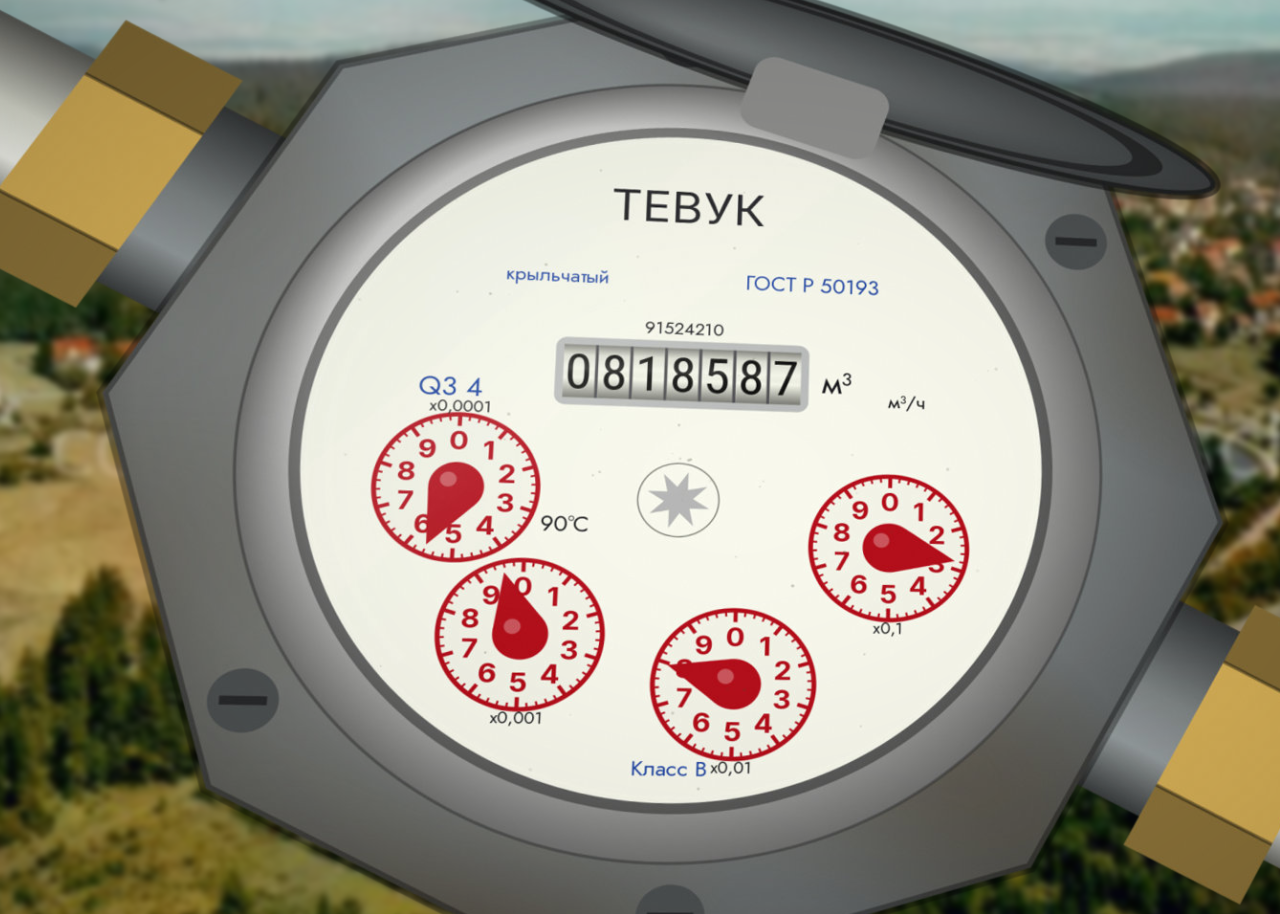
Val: 818587.2795 m³
